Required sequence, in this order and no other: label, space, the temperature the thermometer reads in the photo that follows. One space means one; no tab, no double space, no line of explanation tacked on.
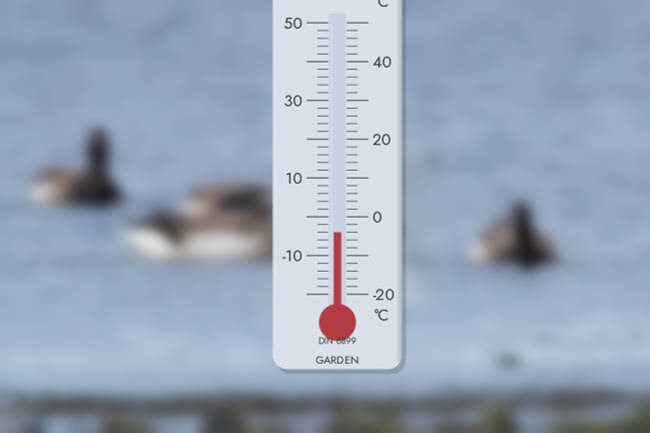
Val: -4 °C
